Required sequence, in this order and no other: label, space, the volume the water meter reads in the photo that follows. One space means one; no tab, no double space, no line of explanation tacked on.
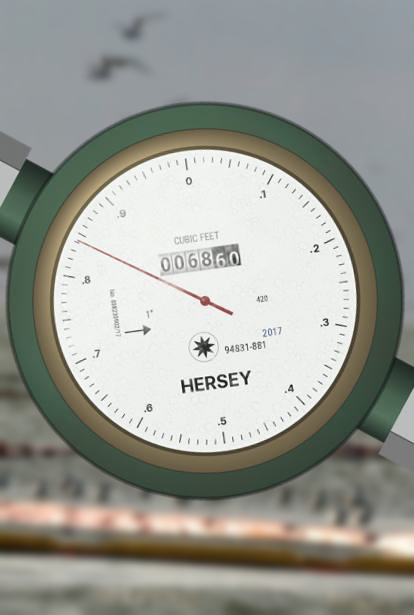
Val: 6859.84 ft³
